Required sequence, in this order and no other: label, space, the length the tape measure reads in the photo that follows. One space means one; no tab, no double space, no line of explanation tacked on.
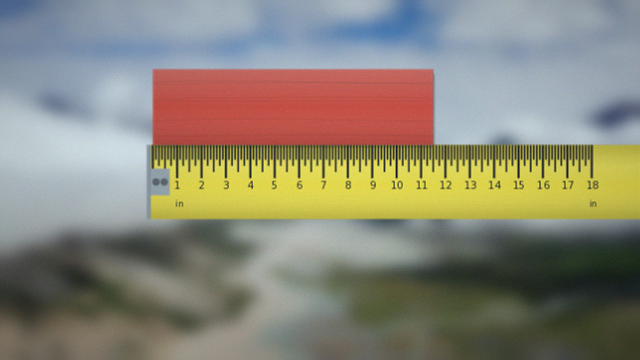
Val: 11.5 in
